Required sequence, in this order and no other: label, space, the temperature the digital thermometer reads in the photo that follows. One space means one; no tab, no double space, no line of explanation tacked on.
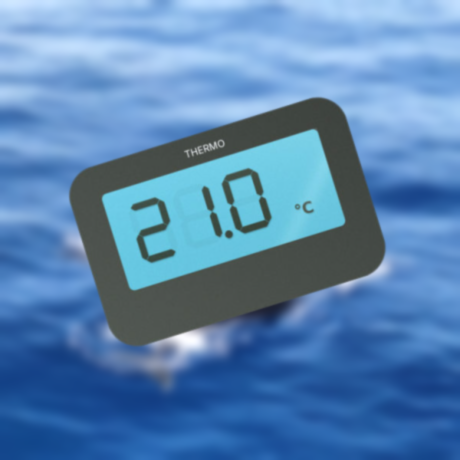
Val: 21.0 °C
